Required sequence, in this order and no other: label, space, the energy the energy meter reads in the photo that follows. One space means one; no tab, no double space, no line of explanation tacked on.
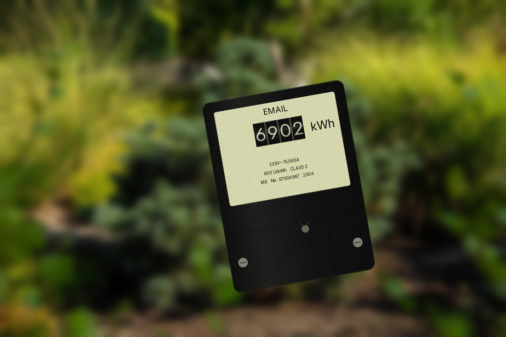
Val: 6902 kWh
